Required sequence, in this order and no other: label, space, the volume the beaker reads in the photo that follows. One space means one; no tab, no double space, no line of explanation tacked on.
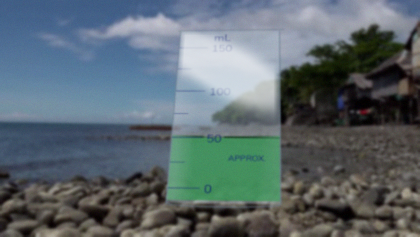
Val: 50 mL
